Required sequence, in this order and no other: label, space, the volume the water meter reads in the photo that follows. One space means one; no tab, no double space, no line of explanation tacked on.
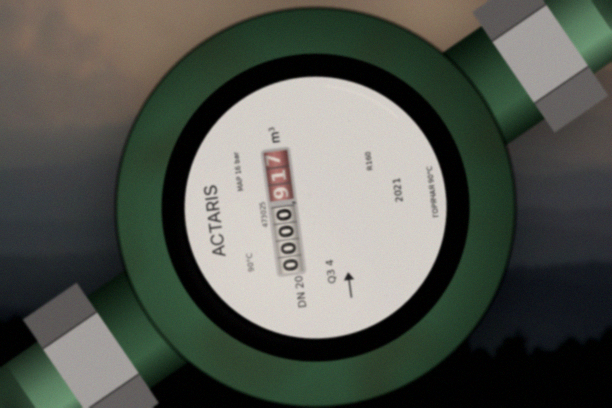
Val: 0.917 m³
